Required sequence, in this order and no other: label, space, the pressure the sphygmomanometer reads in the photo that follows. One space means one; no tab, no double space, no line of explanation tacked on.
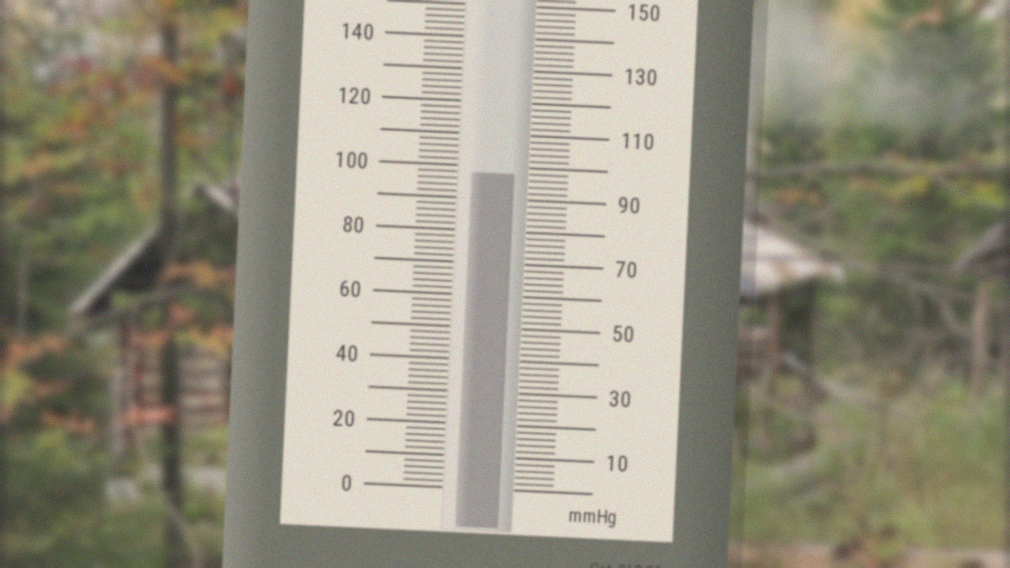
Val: 98 mmHg
